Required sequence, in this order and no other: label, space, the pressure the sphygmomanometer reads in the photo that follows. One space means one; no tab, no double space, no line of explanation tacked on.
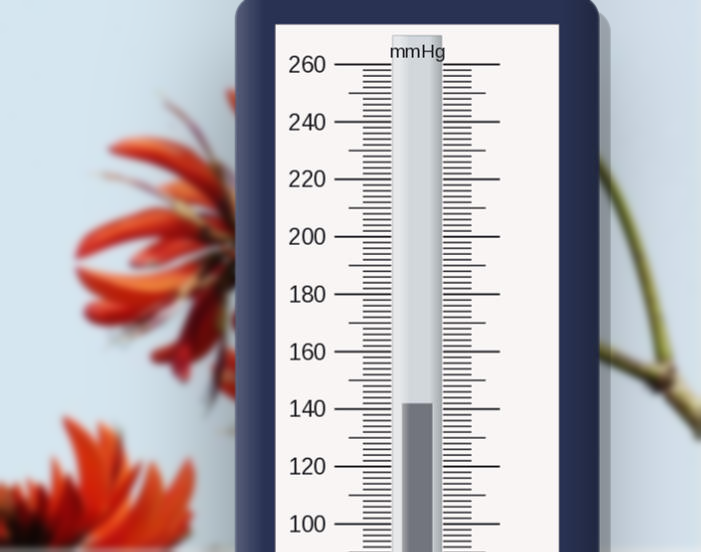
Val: 142 mmHg
